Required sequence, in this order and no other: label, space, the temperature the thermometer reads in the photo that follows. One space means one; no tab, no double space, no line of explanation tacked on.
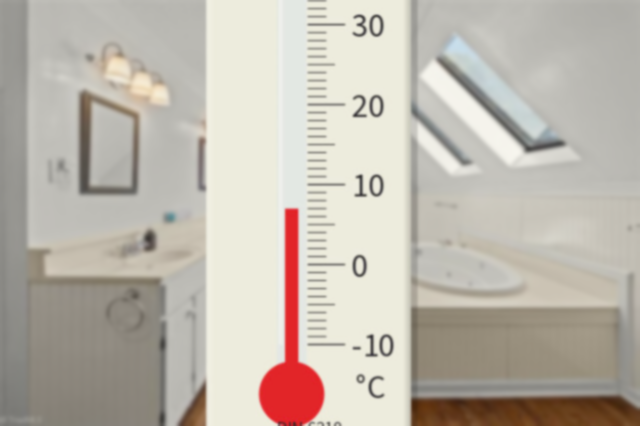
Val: 7 °C
